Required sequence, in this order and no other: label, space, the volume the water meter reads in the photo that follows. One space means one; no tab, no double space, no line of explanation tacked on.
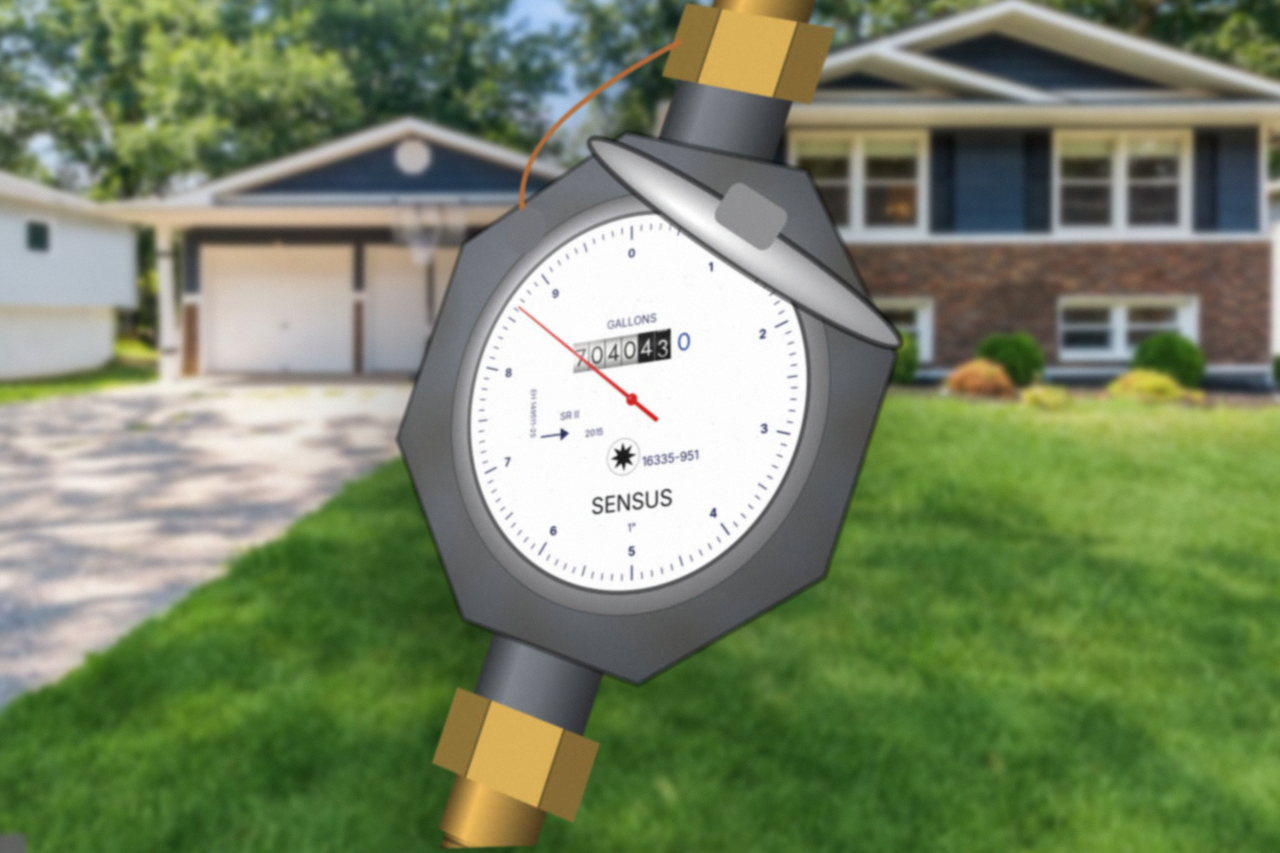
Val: 7040428.6 gal
